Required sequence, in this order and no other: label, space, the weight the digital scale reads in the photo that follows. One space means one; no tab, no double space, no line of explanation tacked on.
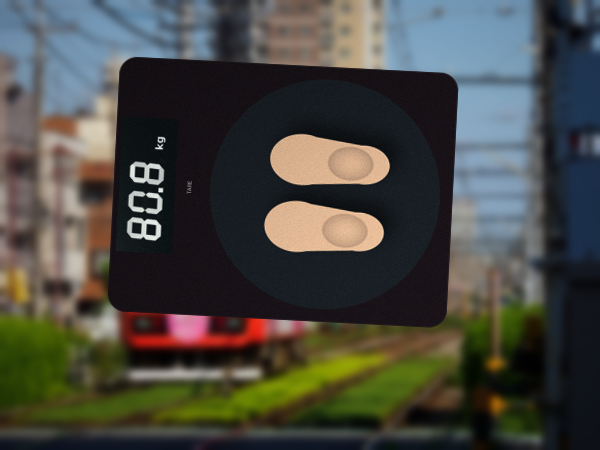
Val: 80.8 kg
